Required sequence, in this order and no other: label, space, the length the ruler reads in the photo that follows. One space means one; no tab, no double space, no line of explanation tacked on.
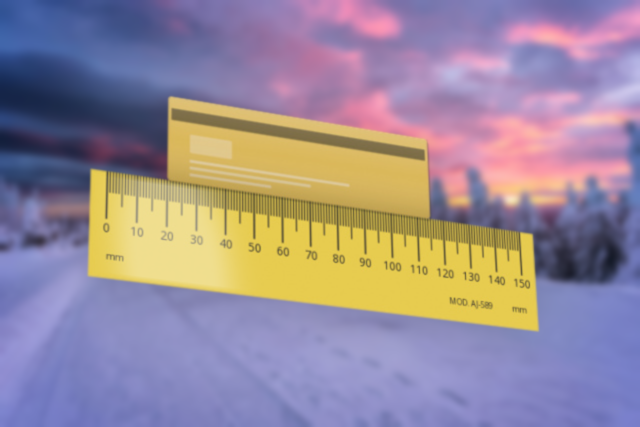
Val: 95 mm
